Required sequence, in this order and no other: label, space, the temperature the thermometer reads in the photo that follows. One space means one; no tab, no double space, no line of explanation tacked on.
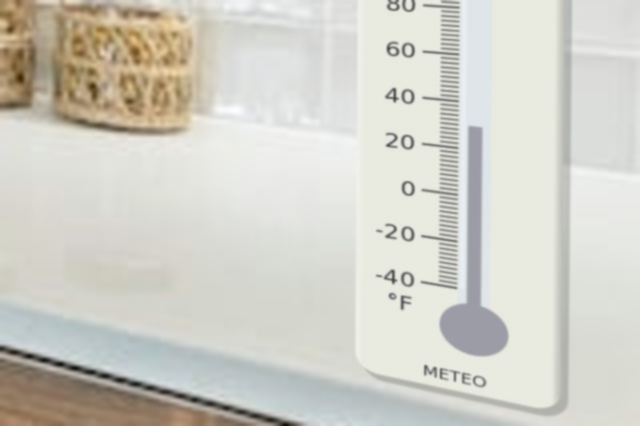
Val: 30 °F
